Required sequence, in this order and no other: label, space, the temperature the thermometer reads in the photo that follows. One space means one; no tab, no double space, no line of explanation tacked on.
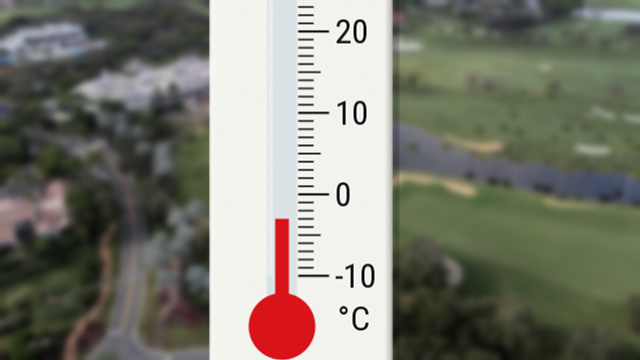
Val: -3 °C
